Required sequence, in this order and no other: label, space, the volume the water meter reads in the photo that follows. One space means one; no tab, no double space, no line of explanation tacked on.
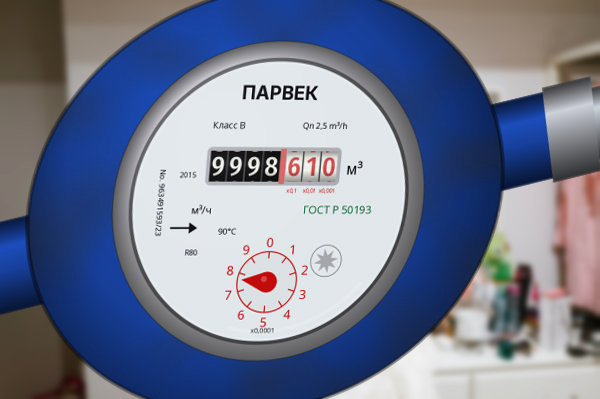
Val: 9998.6107 m³
